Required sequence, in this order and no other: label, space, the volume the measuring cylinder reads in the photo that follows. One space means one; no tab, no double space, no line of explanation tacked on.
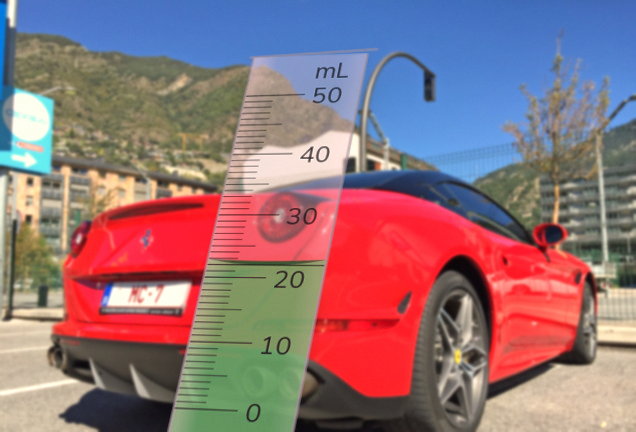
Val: 22 mL
